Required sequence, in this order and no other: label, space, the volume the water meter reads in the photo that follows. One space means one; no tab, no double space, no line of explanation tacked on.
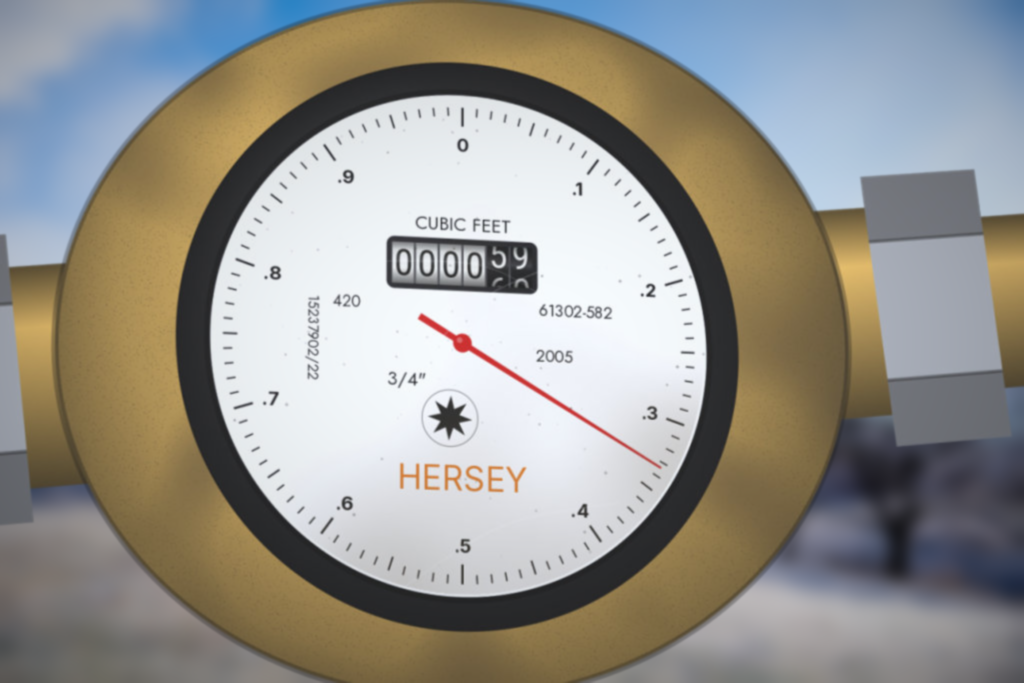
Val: 59.33 ft³
